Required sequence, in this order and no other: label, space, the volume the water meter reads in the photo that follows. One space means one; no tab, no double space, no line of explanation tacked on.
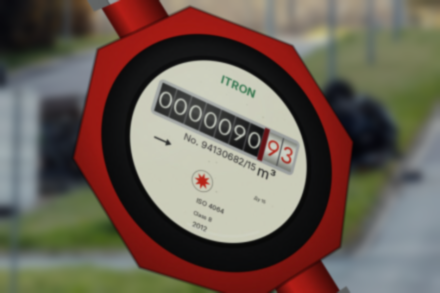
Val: 90.93 m³
